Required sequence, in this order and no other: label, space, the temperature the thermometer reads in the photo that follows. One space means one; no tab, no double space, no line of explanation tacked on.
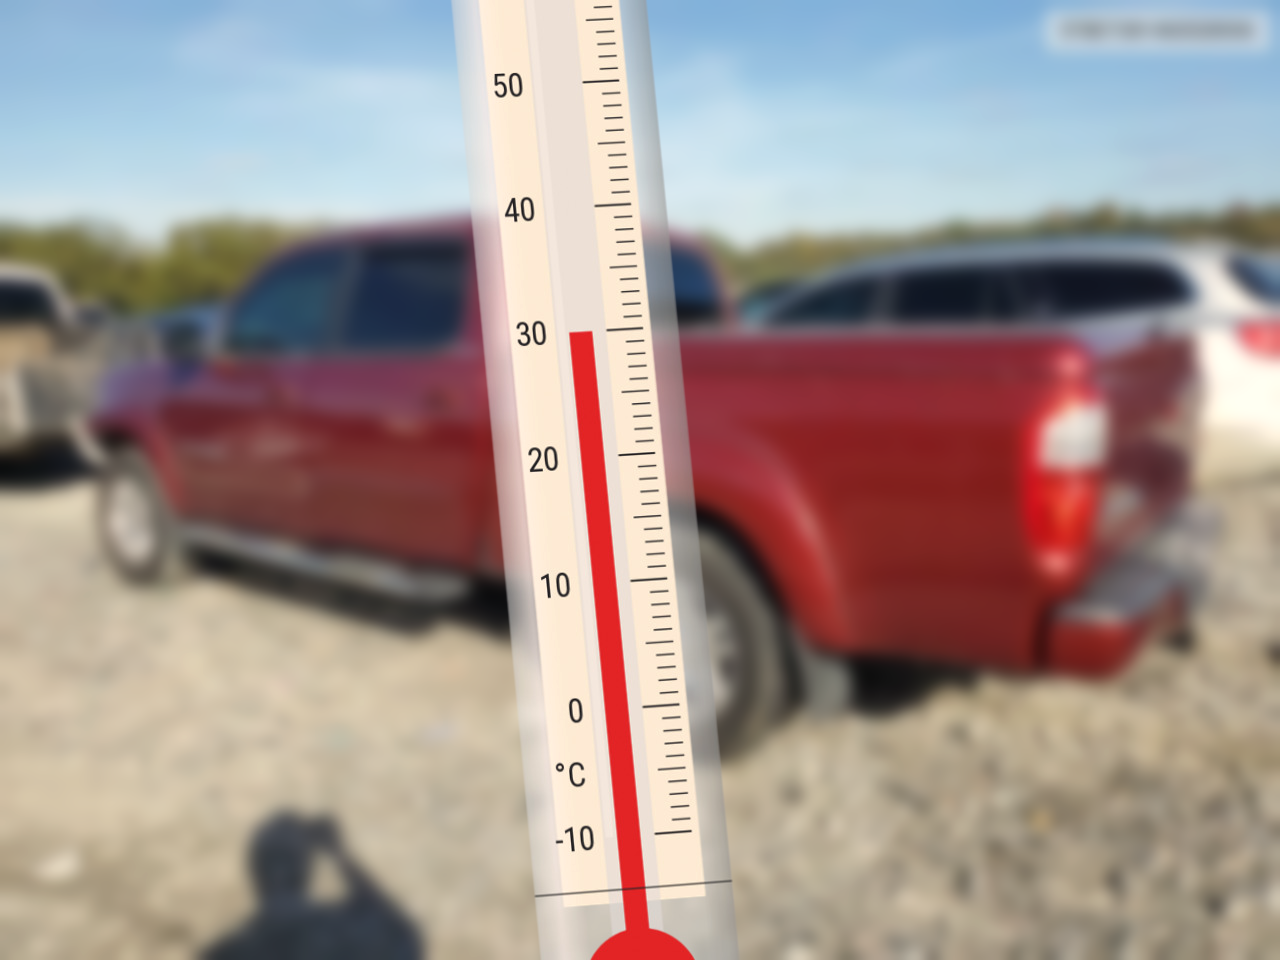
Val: 30 °C
